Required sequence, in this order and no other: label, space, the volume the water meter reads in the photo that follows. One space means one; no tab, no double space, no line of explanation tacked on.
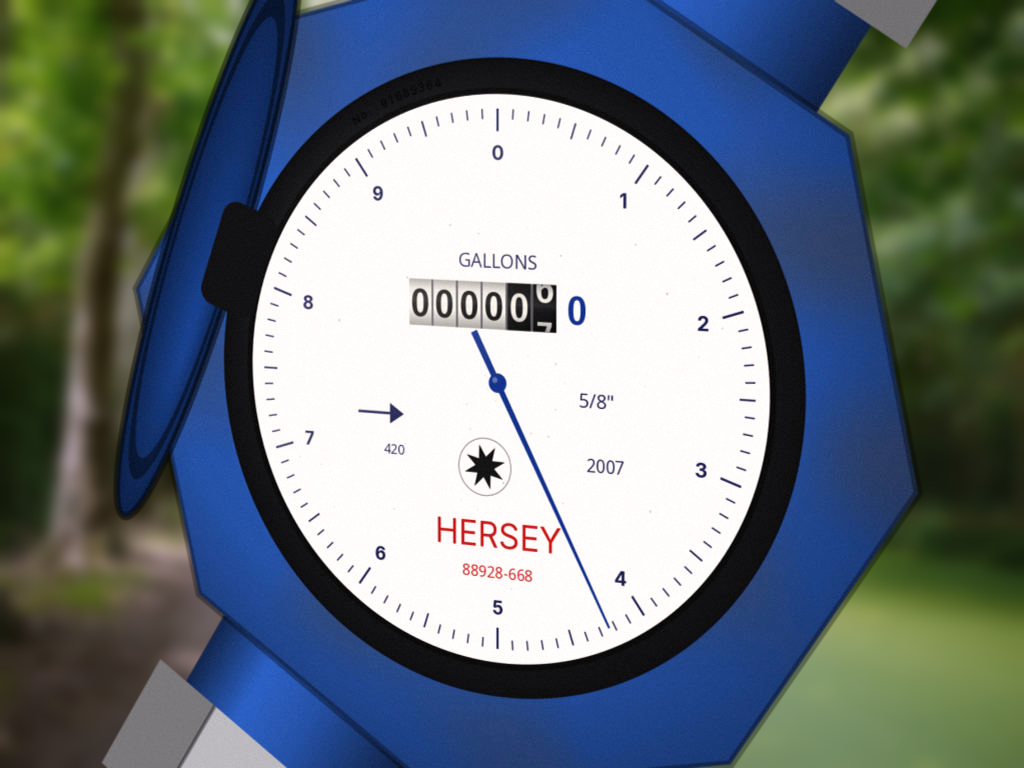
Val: 64.2 gal
